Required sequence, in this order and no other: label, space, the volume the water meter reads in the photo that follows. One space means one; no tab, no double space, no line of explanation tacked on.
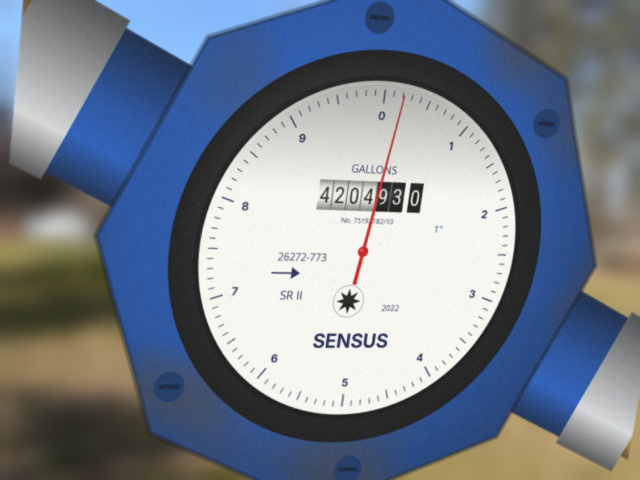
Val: 4204930.2 gal
